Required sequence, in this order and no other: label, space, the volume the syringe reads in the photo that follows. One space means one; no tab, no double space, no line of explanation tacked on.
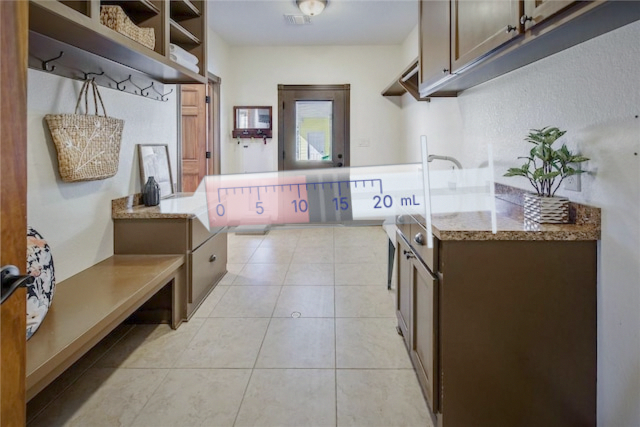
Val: 11 mL
